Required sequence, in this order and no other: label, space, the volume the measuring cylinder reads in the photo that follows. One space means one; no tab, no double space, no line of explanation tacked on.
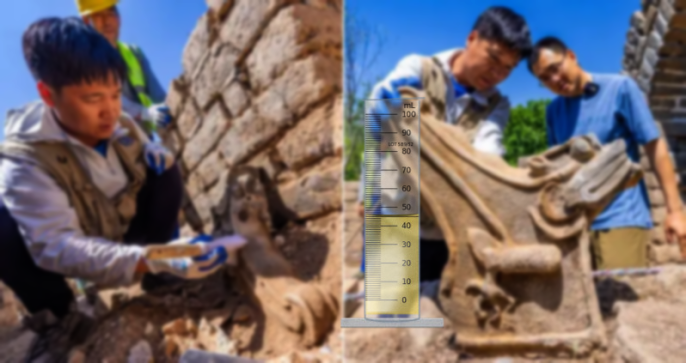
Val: 45 mL
